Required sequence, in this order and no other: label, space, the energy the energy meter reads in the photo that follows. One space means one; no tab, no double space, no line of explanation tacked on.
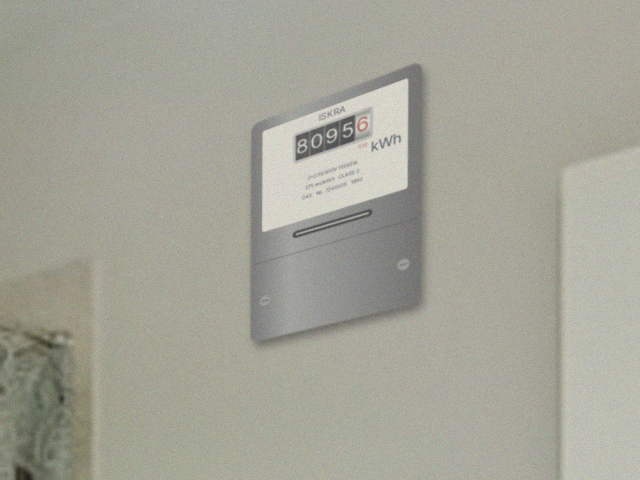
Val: 8095.6 kWh
